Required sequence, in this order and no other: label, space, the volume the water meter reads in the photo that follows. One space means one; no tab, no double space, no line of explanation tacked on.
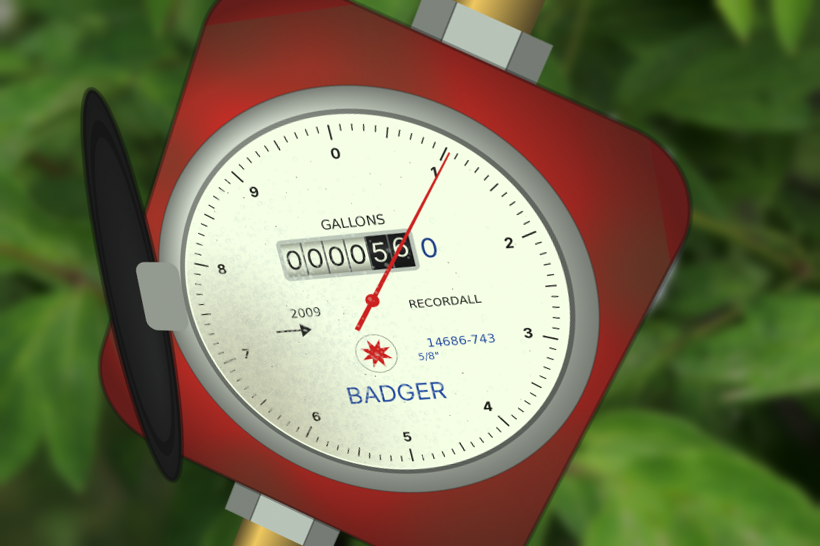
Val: 561.0 gal
